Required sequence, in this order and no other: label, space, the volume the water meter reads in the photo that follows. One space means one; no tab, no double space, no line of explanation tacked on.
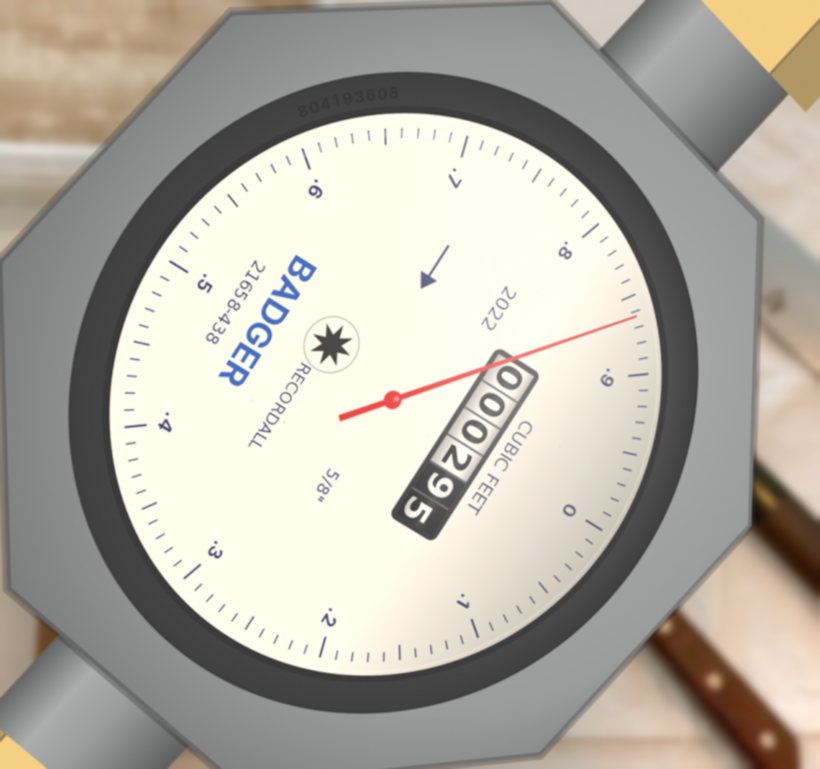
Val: 294.86 ft³
